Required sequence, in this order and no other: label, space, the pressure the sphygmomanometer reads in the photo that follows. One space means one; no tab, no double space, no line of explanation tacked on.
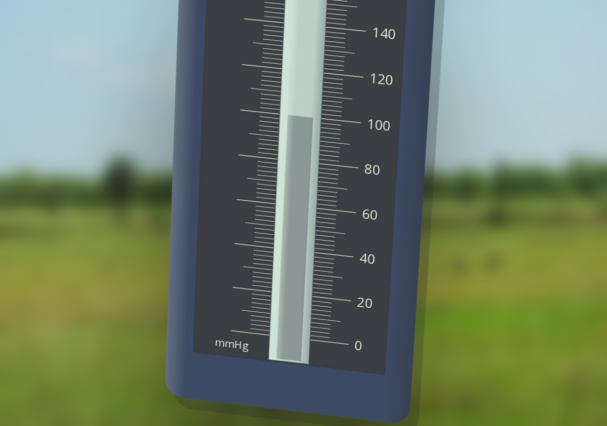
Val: 100 mmHg
